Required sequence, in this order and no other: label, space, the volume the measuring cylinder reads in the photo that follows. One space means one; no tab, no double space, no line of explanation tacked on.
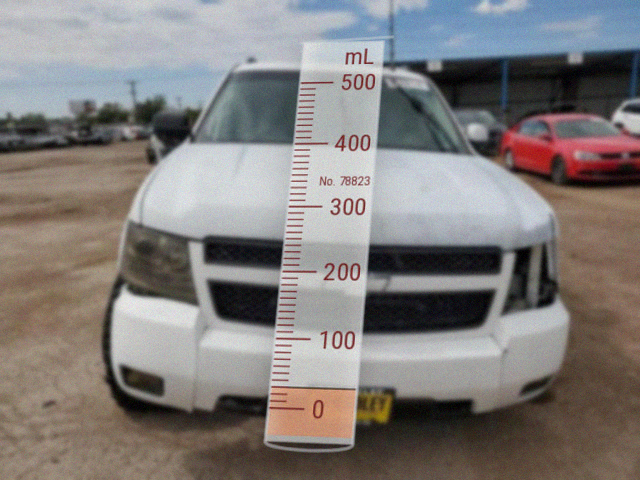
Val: 30 mL
